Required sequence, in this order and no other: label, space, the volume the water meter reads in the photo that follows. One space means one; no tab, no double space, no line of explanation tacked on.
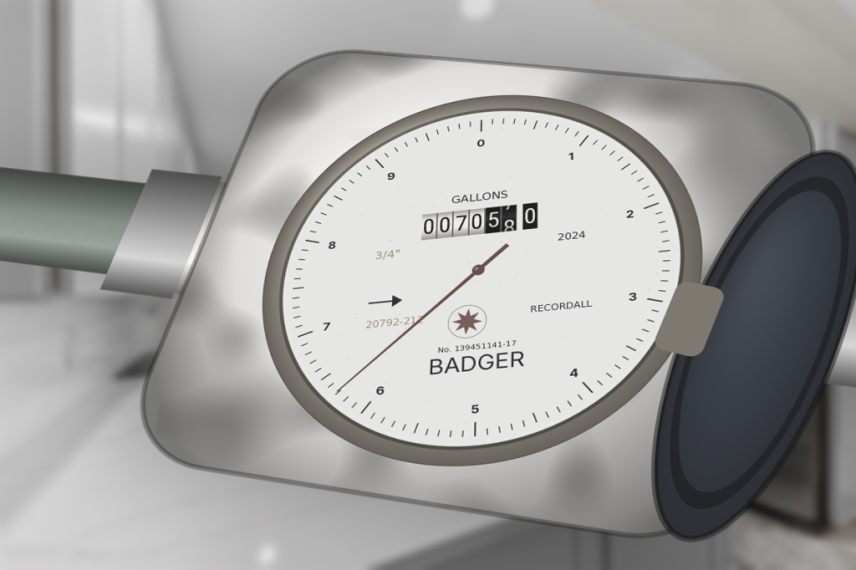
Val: 70576.3 gal
